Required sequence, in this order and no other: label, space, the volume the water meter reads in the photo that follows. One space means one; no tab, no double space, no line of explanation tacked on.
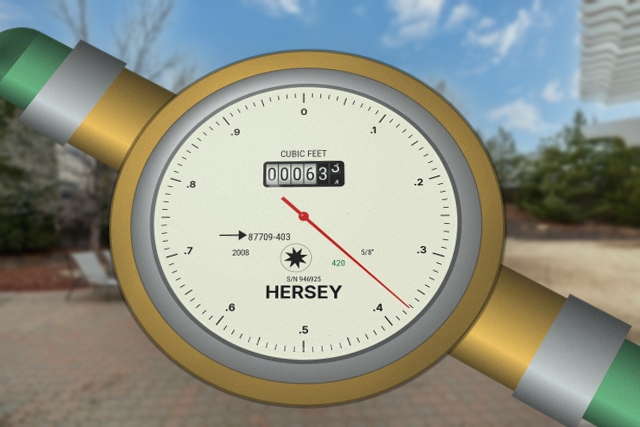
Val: 633.37 ft³
